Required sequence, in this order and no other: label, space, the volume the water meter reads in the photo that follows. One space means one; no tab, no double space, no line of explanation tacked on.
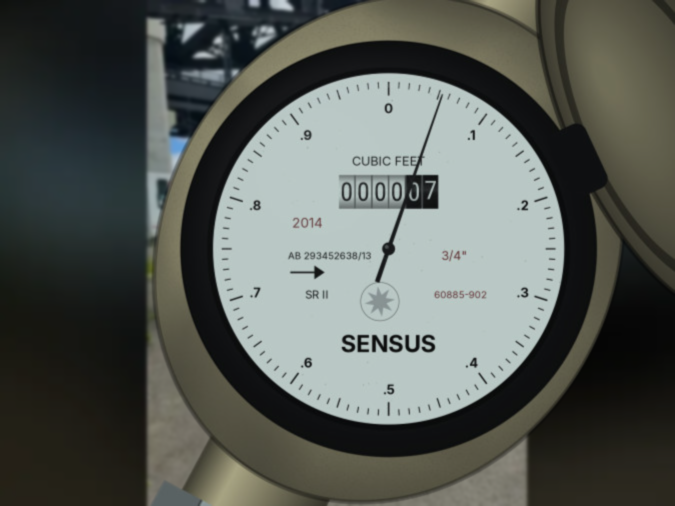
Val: 7.05 ft³
